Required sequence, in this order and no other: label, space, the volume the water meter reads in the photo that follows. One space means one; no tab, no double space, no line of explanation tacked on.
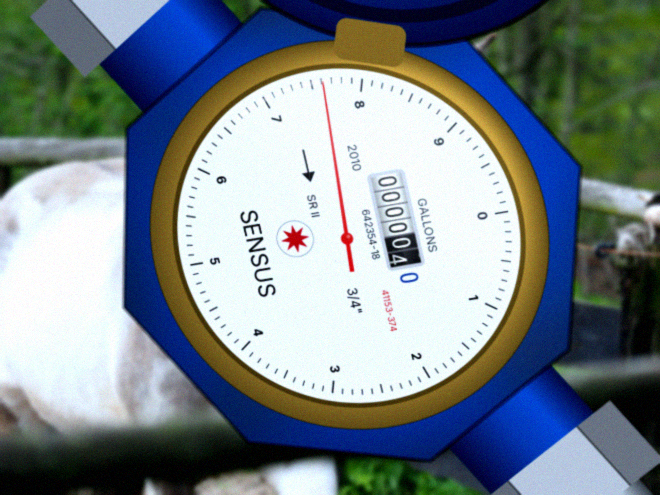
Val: 37.6 gal
